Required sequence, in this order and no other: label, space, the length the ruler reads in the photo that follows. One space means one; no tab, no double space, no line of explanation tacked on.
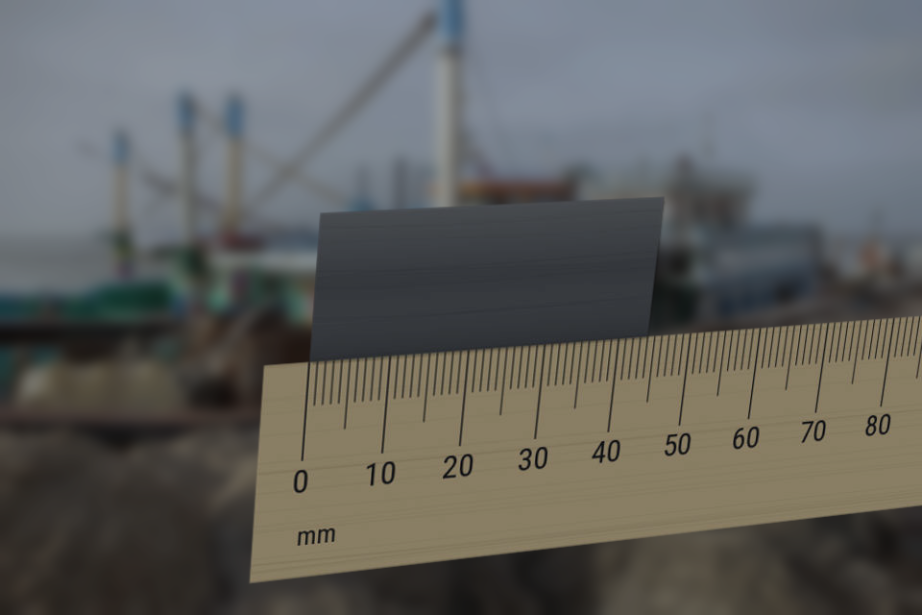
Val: 44 mm
